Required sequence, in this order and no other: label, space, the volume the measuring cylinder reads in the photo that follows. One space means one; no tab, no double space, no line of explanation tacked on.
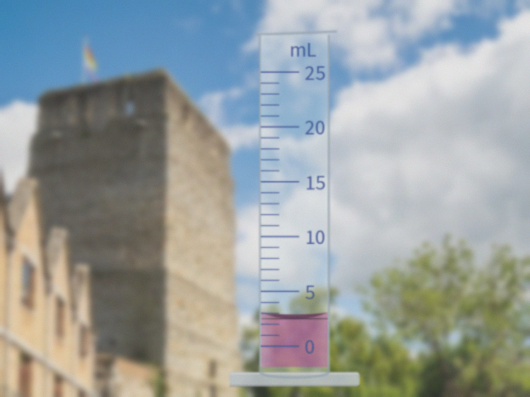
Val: 2.5 mL
